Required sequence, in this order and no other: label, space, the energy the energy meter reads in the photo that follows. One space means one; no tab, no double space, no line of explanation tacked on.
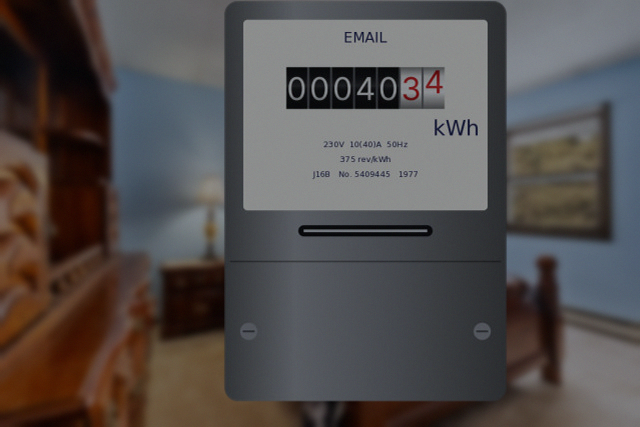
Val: 40.34 kWh
